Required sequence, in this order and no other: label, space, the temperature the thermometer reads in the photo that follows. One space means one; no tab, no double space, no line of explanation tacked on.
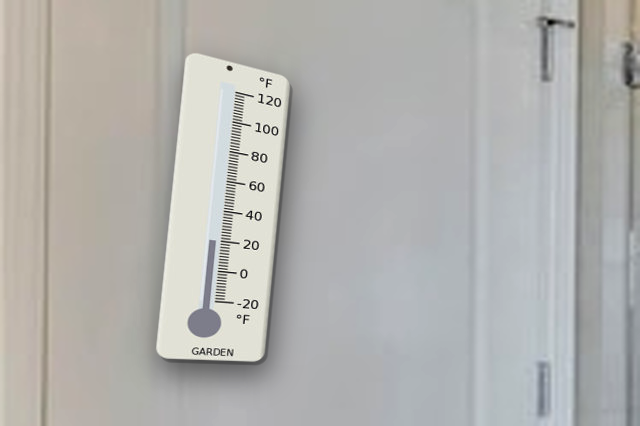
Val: 20 °F
